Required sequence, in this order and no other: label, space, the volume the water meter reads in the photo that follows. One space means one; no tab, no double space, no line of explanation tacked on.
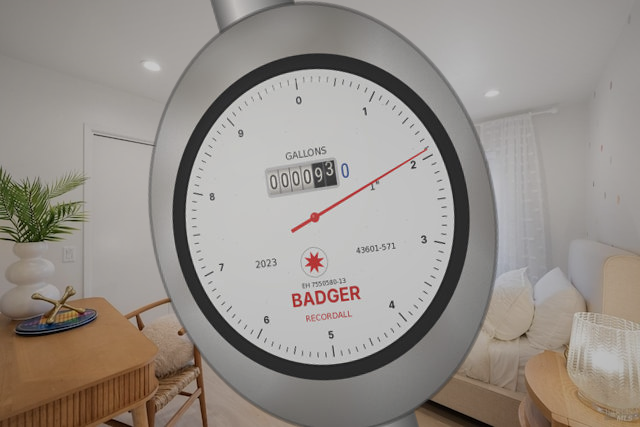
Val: 931.9 gal
